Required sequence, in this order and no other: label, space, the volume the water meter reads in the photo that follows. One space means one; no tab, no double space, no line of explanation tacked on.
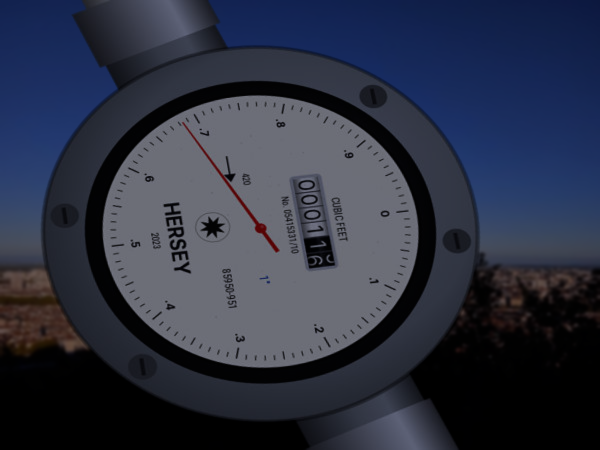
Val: 115.68 ft³
